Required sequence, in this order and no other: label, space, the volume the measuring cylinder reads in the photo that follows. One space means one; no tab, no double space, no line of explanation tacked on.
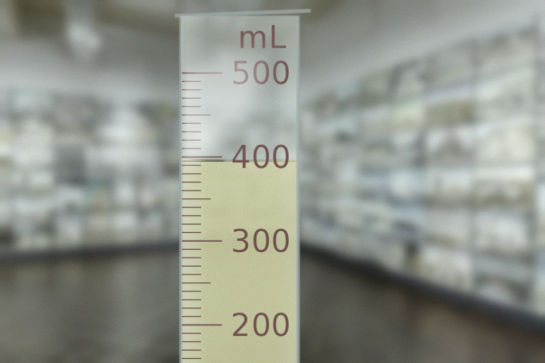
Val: 395 mL
